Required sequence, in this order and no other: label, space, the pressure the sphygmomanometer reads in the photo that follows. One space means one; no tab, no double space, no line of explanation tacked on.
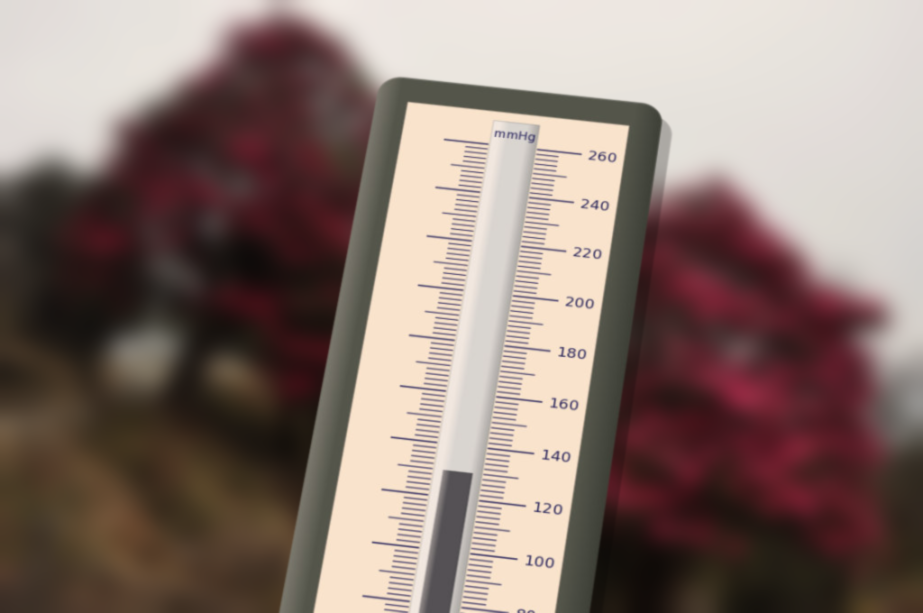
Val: 130 mmHg
